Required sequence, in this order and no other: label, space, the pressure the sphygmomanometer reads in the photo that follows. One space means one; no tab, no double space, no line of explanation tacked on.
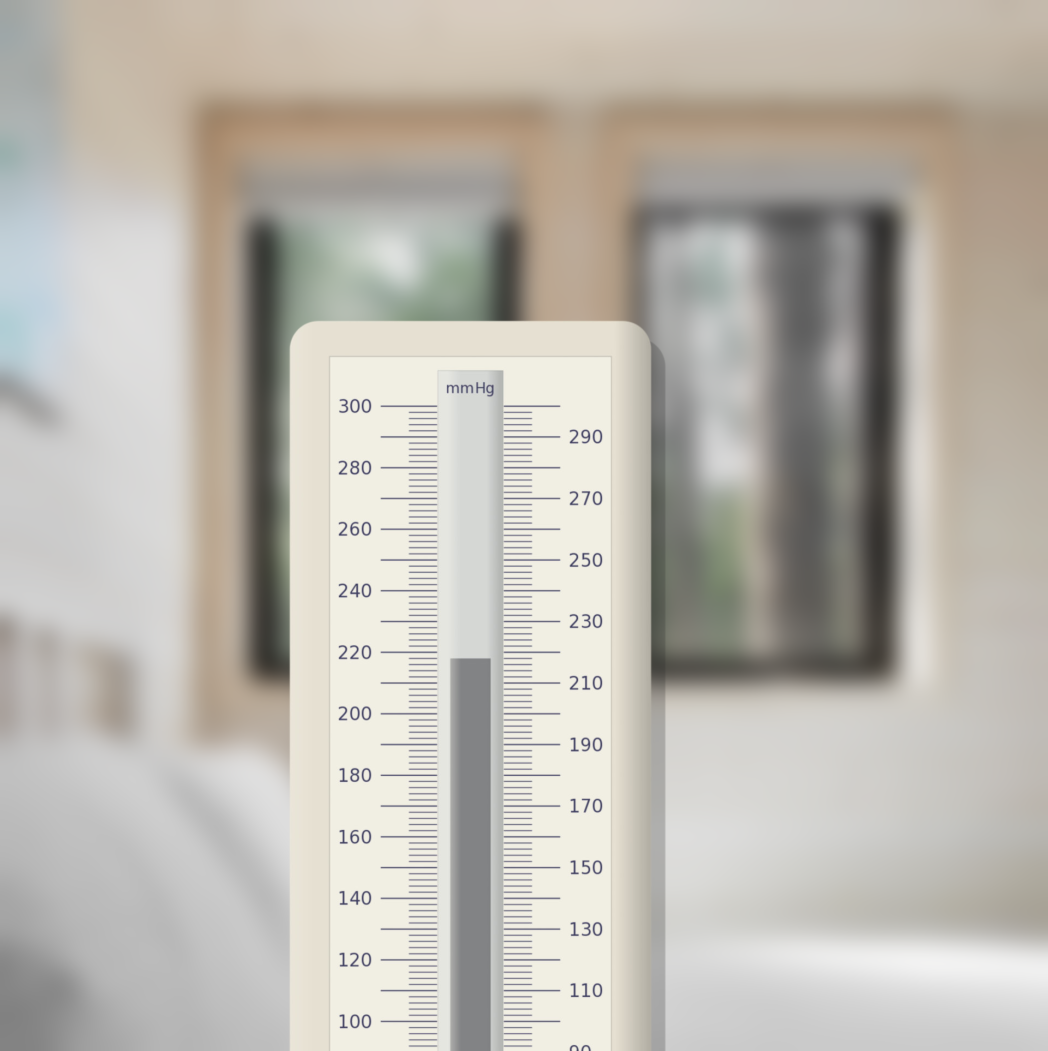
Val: 218 mmHg
